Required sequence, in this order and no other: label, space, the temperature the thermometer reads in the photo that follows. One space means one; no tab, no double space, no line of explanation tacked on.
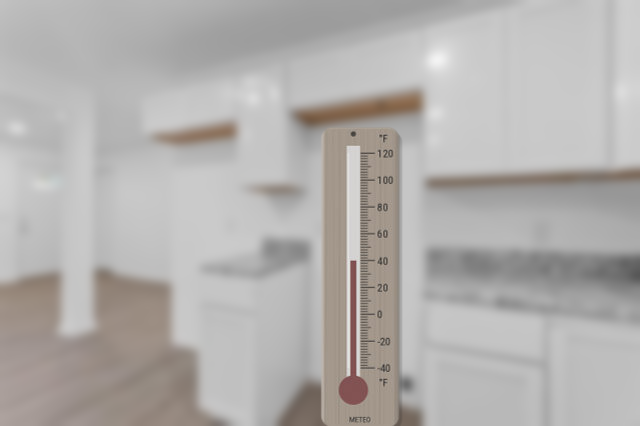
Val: 40 °F
